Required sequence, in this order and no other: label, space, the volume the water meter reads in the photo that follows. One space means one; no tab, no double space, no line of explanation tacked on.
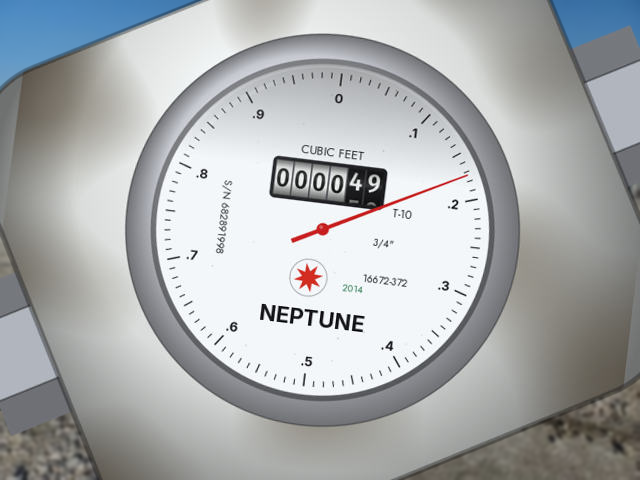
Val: 49.17 ft³
